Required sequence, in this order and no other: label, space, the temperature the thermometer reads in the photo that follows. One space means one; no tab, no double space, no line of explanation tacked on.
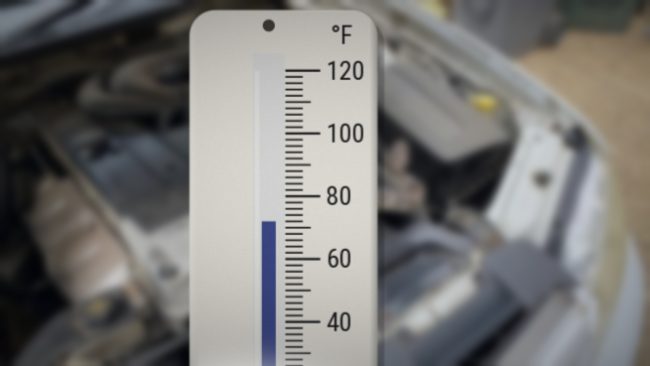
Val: 72 °F
